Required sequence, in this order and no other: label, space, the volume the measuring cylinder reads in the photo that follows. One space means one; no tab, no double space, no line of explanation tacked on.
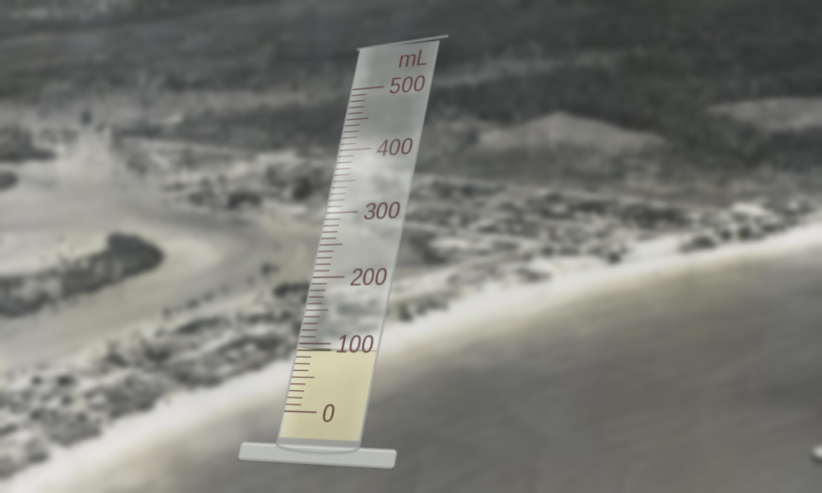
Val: 90 mL
